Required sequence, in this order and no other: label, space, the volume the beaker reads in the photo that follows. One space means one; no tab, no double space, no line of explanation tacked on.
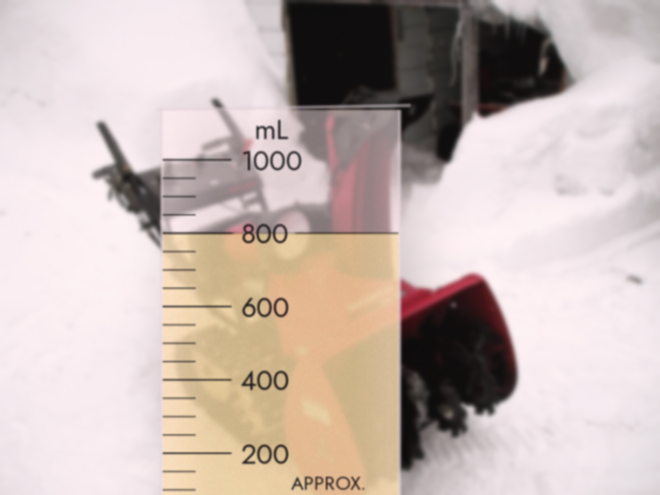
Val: 800 mL
